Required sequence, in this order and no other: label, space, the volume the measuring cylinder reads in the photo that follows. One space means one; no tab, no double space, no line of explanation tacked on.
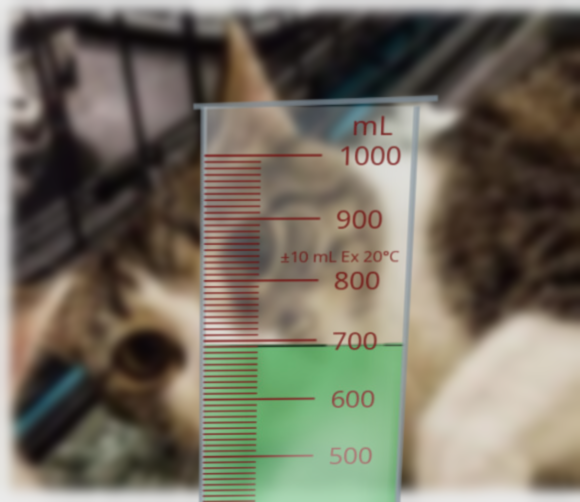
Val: 690 mL
